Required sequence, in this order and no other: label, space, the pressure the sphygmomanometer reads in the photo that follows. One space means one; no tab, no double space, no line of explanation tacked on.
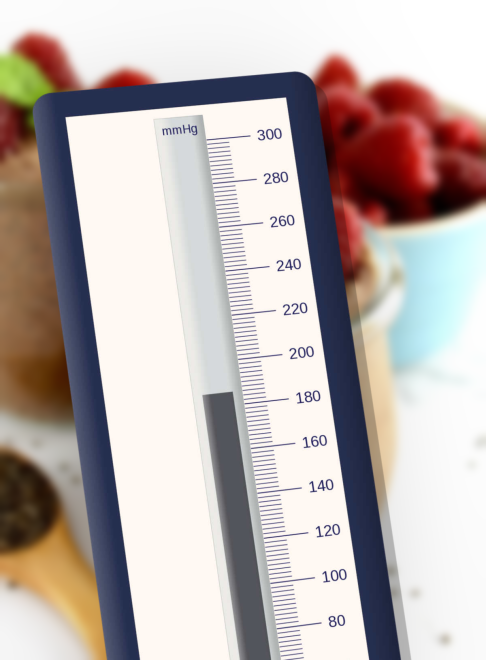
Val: 186 mmHg
